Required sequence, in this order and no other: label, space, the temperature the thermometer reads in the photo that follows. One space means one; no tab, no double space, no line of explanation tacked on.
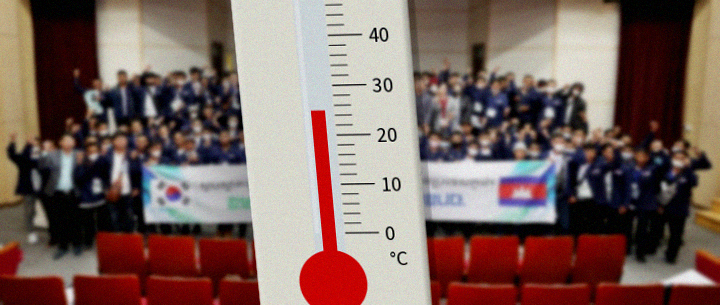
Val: 25 °C
